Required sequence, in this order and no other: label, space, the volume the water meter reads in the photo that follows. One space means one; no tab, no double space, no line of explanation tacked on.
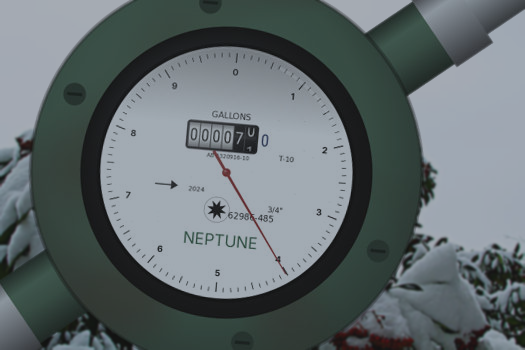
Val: 704.0 gal
